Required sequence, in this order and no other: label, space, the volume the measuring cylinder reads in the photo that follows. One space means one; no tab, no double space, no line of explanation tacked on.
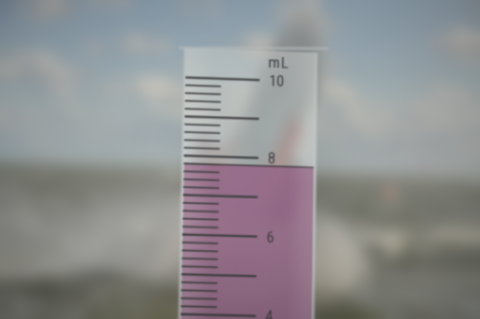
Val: 7.8 mL
